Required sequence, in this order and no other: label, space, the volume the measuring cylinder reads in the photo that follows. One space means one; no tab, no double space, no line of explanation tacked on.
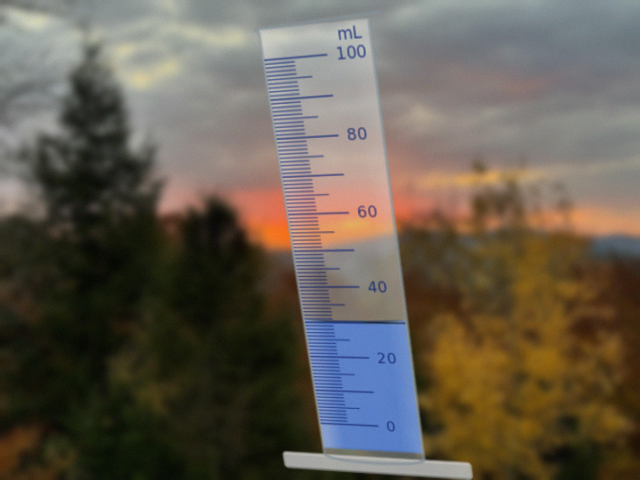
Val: 30 mL
